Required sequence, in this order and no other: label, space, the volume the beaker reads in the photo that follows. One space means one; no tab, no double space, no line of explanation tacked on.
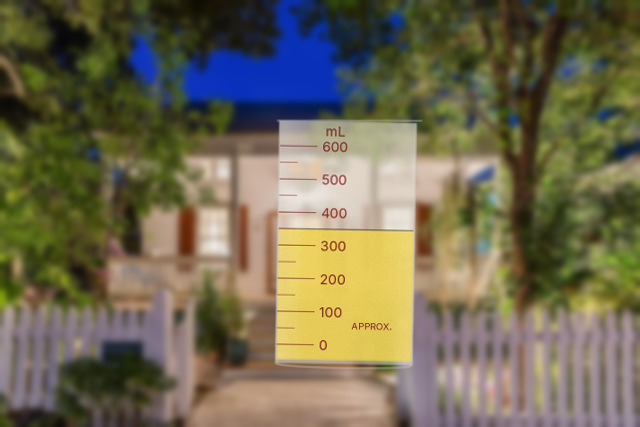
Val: 350 mL
